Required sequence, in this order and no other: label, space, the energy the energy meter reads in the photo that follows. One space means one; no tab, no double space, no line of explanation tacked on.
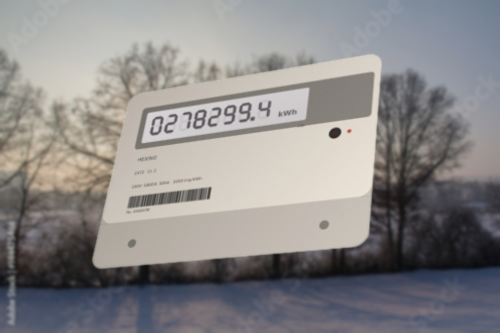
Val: 278299.4 kWh
